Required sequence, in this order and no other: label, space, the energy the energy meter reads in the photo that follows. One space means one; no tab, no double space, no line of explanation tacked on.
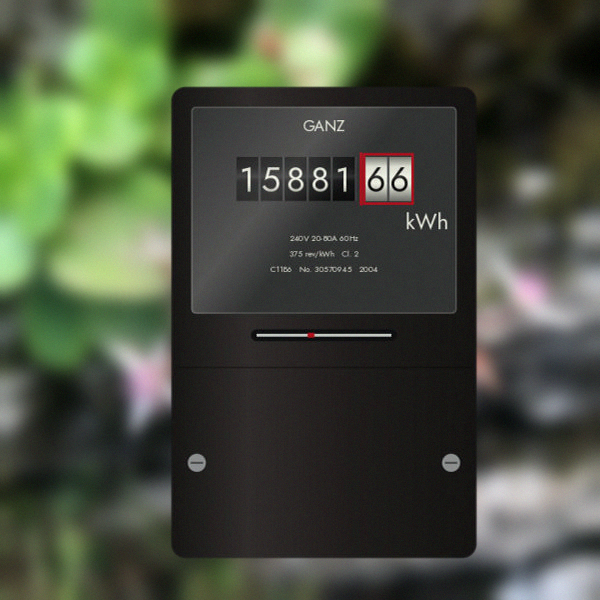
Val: 15881.66 kWh
